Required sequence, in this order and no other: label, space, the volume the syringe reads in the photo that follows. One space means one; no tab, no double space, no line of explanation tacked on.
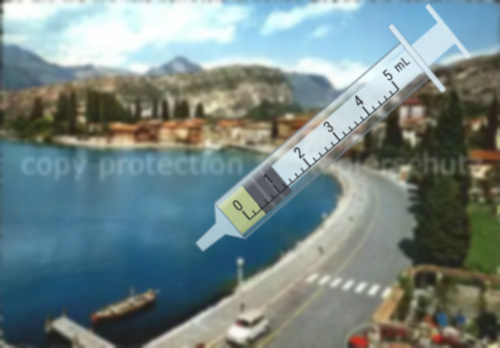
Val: 0.4 mL
